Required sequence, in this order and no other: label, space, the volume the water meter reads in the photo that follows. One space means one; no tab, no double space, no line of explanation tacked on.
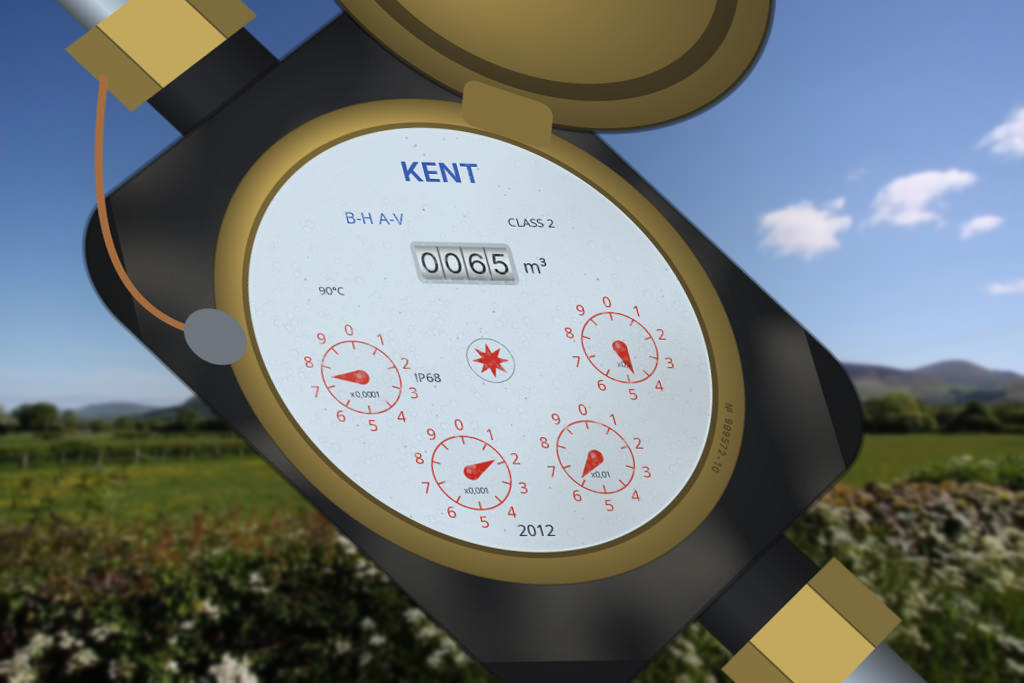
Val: 65.4617 m³
